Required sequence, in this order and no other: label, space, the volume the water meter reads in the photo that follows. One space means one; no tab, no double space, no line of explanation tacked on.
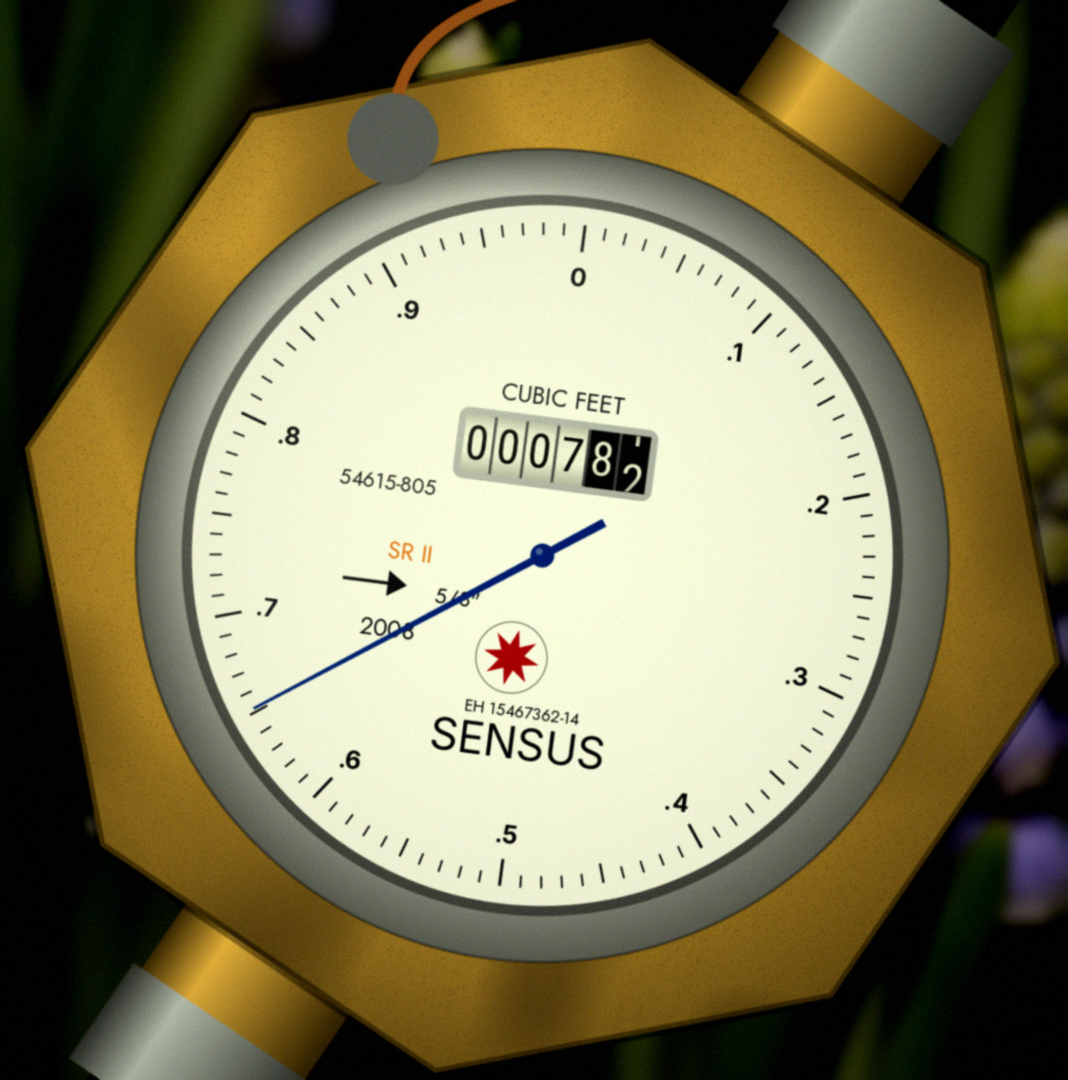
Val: 781.65 ft³
